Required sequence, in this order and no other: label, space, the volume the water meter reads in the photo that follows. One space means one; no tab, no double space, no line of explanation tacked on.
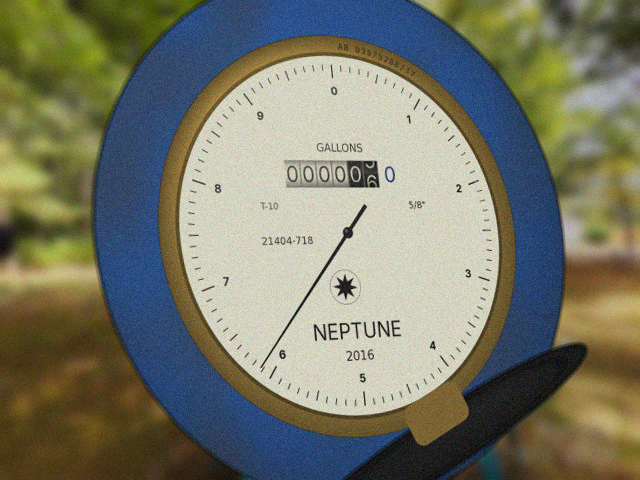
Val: 56.1 gal
